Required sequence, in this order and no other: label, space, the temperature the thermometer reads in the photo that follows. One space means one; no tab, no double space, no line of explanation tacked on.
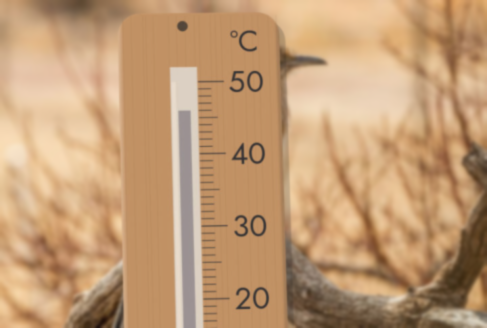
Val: 46 °C
